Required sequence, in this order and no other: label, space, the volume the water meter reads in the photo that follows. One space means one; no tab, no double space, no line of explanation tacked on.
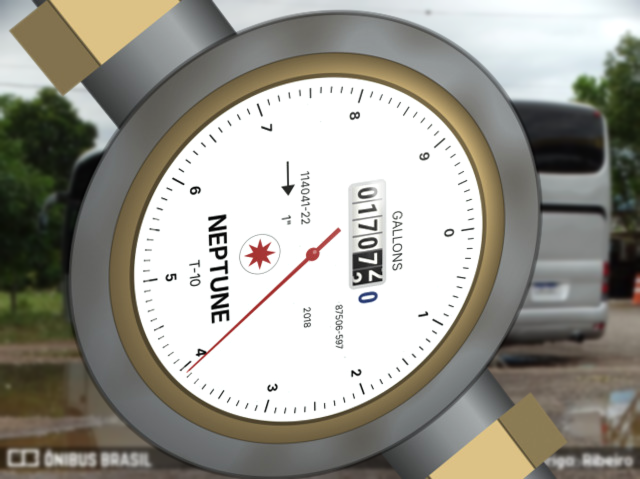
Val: 170723.9 gal
